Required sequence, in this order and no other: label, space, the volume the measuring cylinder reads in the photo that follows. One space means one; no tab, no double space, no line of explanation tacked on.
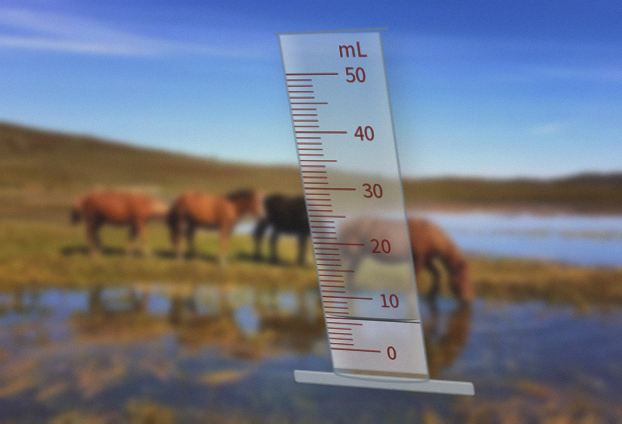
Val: 6 mL
